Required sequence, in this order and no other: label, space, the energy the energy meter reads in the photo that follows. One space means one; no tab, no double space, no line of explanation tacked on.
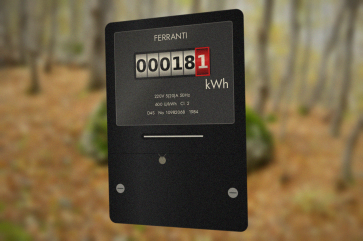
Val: 18.1 kWh
